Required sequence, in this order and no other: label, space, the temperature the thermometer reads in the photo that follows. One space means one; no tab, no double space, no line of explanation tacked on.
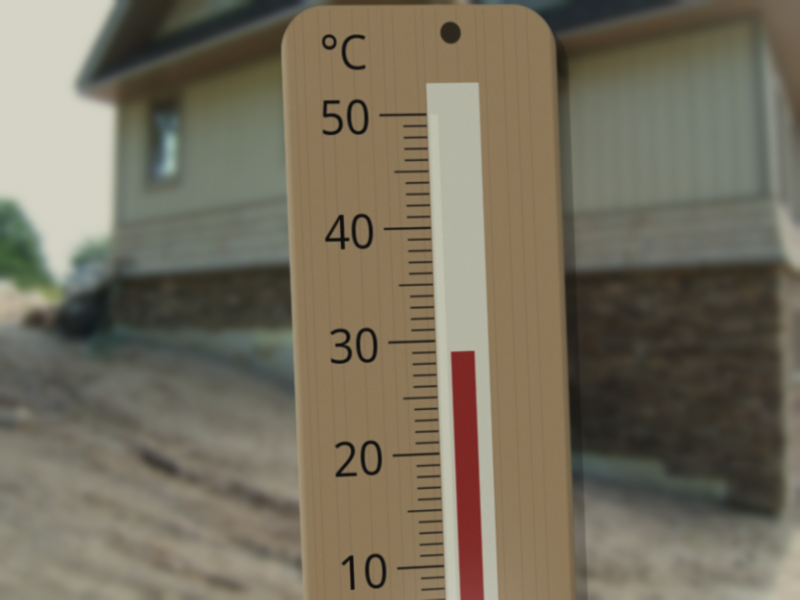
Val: 29 °C
